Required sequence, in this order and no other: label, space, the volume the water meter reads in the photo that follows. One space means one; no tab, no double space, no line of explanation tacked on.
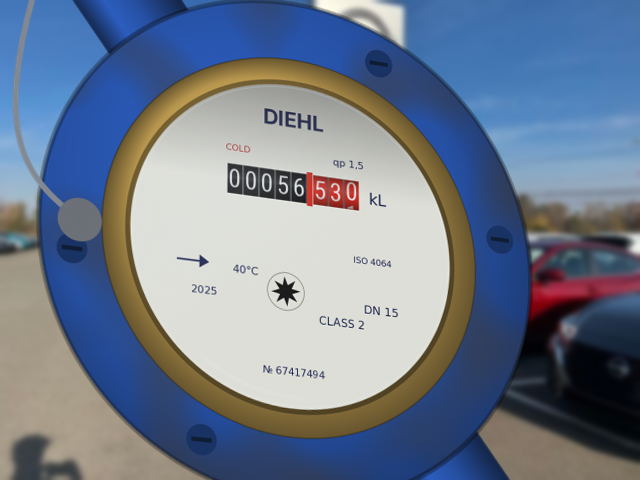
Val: 56.530 kL
